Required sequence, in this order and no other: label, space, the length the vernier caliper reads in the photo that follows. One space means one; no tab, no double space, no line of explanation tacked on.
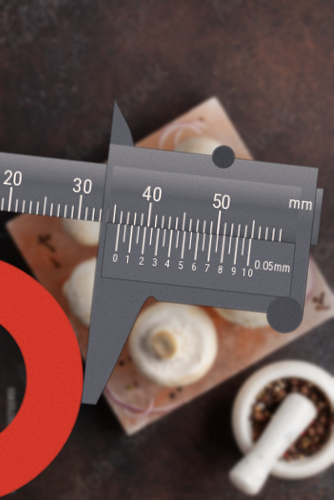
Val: 35.8 mm
